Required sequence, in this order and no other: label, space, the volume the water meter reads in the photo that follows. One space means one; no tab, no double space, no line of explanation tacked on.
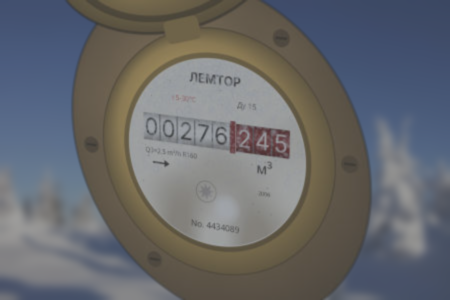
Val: 276.245 m³
